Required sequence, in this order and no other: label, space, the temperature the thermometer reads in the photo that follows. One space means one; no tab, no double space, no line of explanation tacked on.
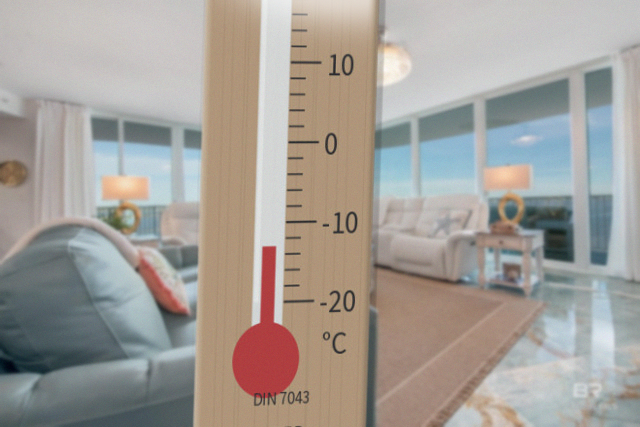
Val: -13 °C
